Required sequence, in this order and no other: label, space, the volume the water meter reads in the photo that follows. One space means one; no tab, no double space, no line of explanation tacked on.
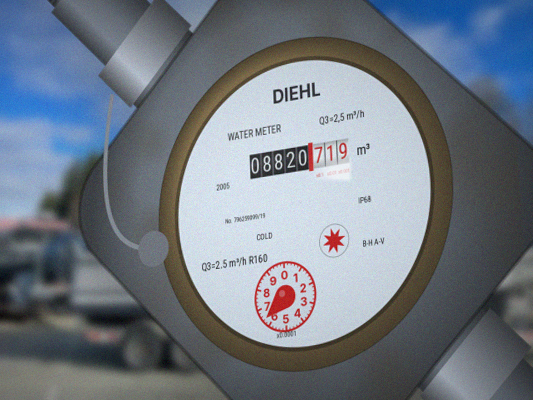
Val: 8820.7196 m³
